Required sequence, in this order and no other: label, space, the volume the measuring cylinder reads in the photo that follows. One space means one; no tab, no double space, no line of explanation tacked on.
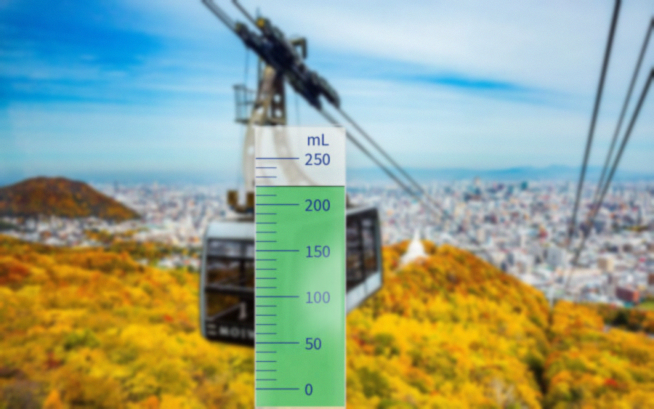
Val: 220 mL
